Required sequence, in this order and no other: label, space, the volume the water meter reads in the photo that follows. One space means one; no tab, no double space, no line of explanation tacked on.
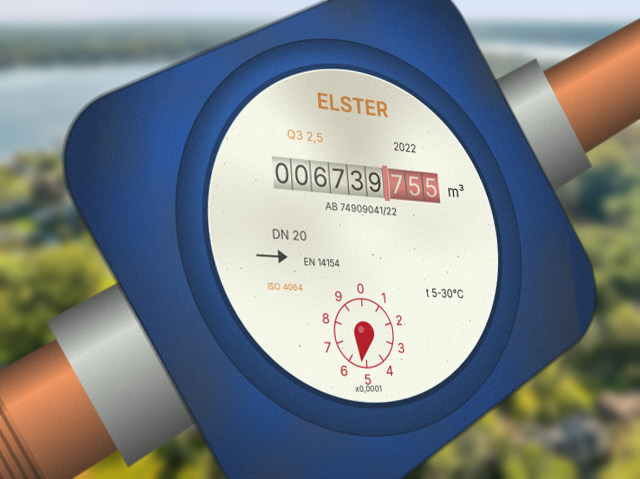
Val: 6739.7555 m³
